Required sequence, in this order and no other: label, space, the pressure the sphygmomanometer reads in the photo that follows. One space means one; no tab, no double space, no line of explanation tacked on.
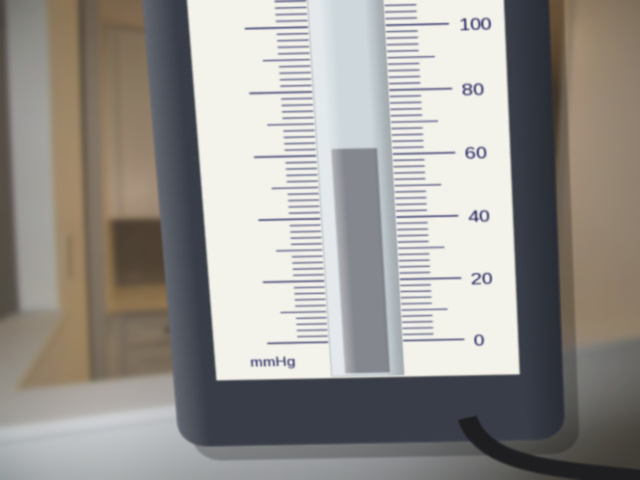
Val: 62 mmHg
